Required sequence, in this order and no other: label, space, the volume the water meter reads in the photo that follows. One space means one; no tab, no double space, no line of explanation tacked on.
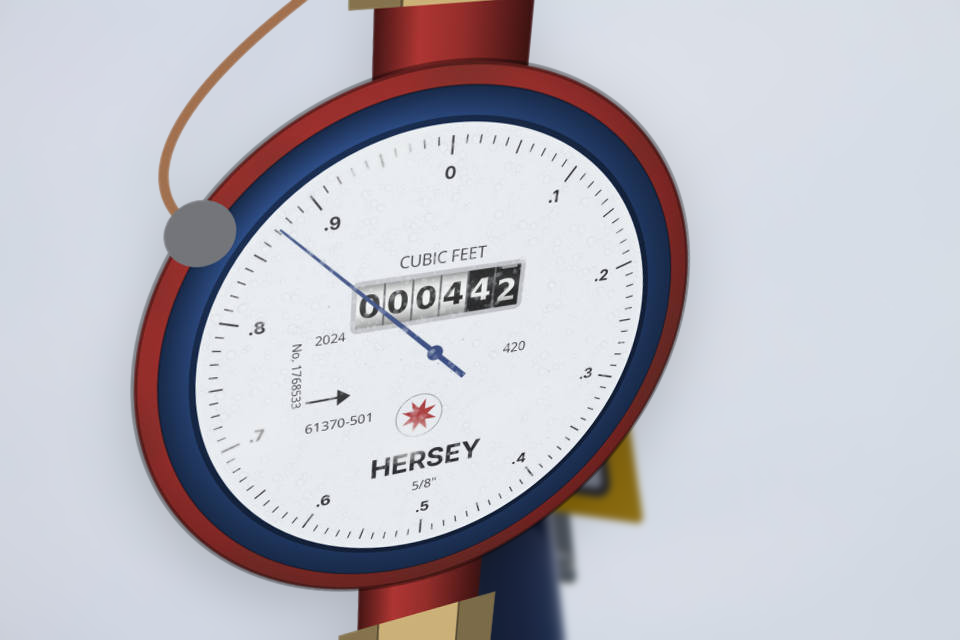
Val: 441.87 ft³
